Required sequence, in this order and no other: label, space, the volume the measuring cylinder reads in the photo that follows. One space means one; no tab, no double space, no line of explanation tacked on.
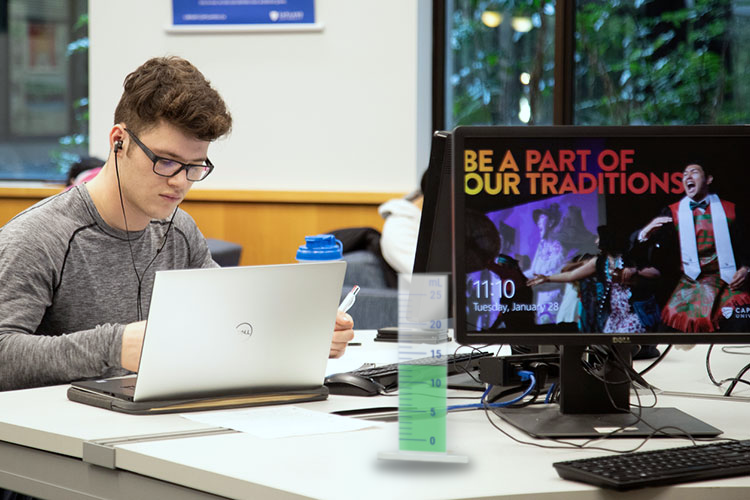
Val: 13 mL
